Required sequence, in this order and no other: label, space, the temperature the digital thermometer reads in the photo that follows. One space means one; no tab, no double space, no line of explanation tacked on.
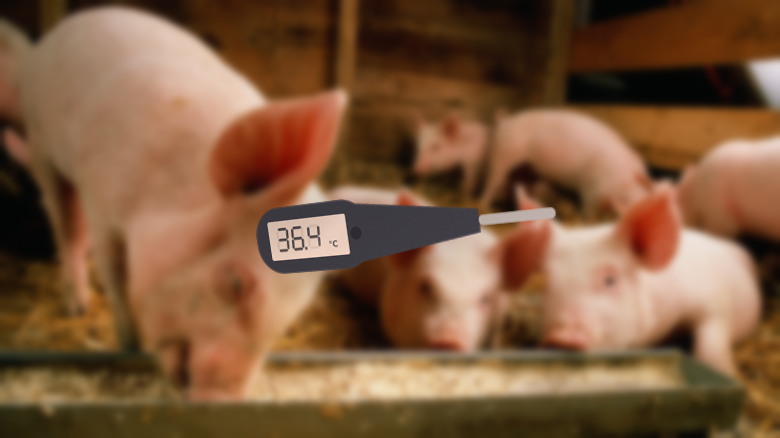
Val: 36.4 °C
